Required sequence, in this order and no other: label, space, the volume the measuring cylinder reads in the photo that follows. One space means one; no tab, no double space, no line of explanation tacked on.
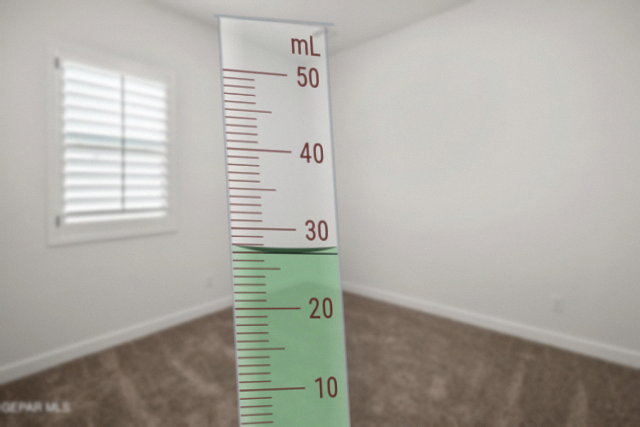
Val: 27 mL
